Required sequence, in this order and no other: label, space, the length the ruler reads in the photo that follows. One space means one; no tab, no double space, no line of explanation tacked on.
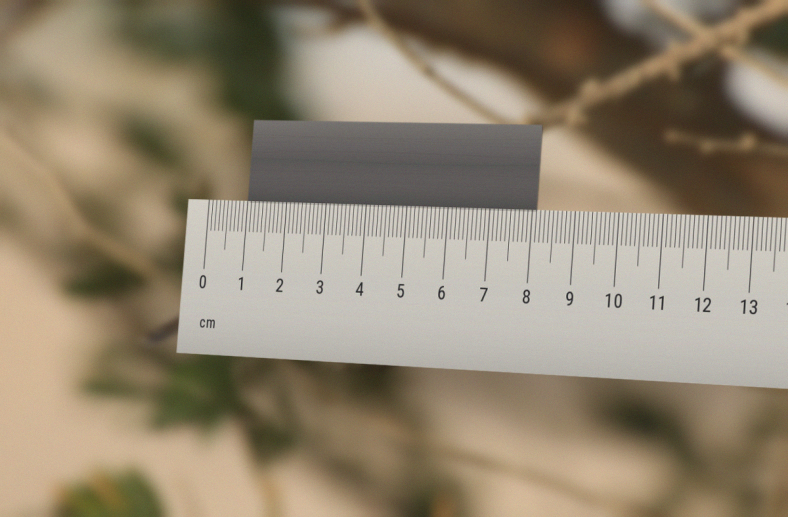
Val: 7.1 cm
